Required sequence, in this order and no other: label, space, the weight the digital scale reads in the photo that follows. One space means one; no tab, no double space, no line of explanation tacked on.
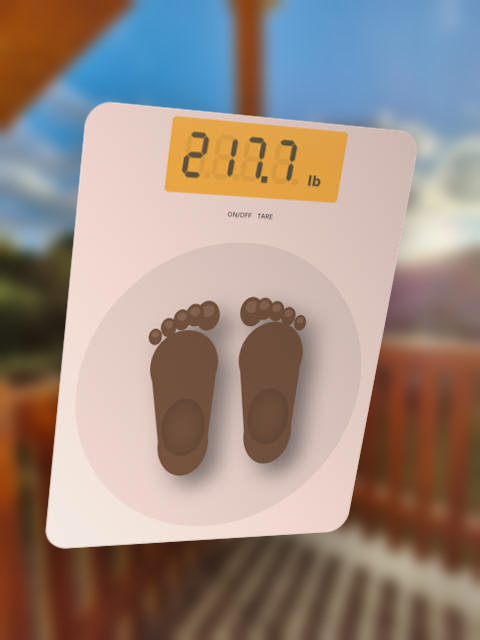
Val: 217.7 lb
